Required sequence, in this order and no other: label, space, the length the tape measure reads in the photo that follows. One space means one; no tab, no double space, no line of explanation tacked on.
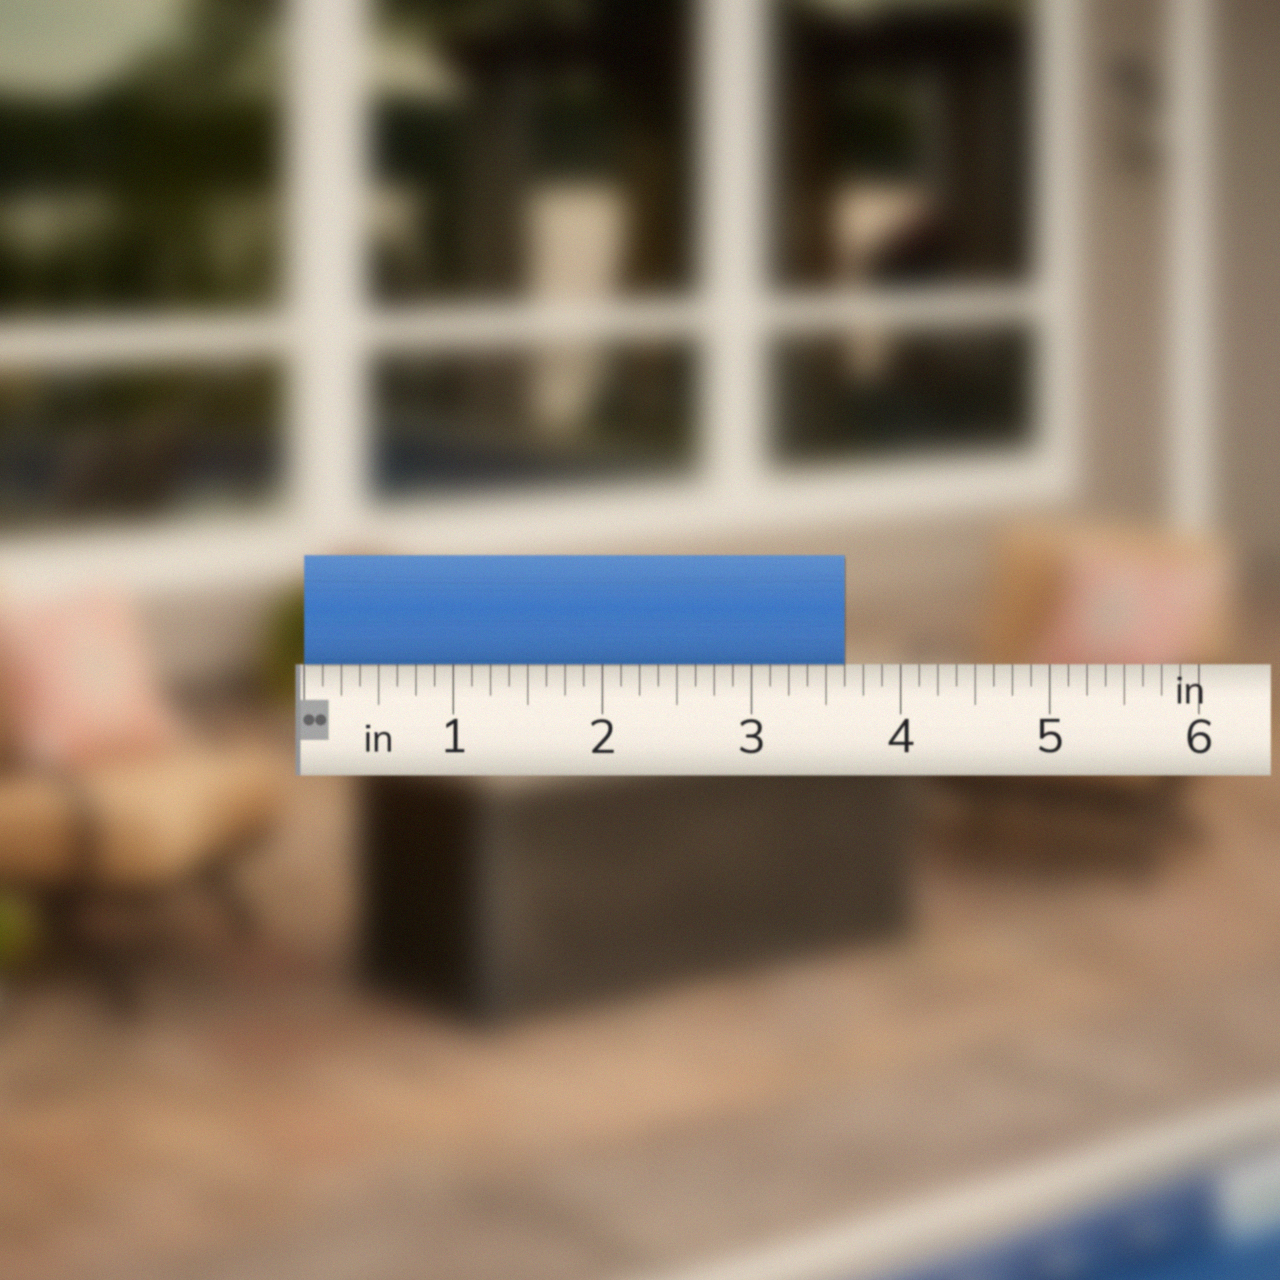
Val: 3.625 in
